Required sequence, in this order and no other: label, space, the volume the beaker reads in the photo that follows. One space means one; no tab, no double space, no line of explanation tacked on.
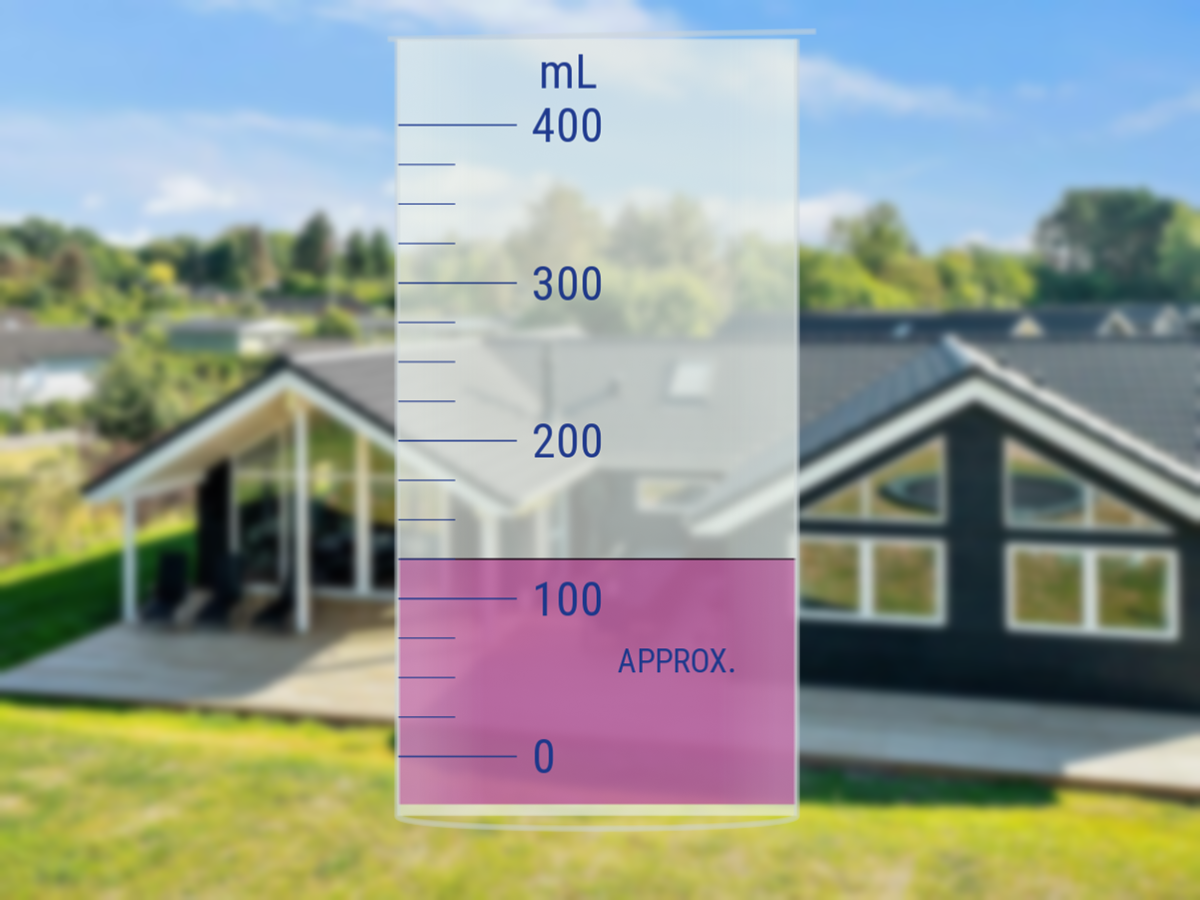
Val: 125 mL
